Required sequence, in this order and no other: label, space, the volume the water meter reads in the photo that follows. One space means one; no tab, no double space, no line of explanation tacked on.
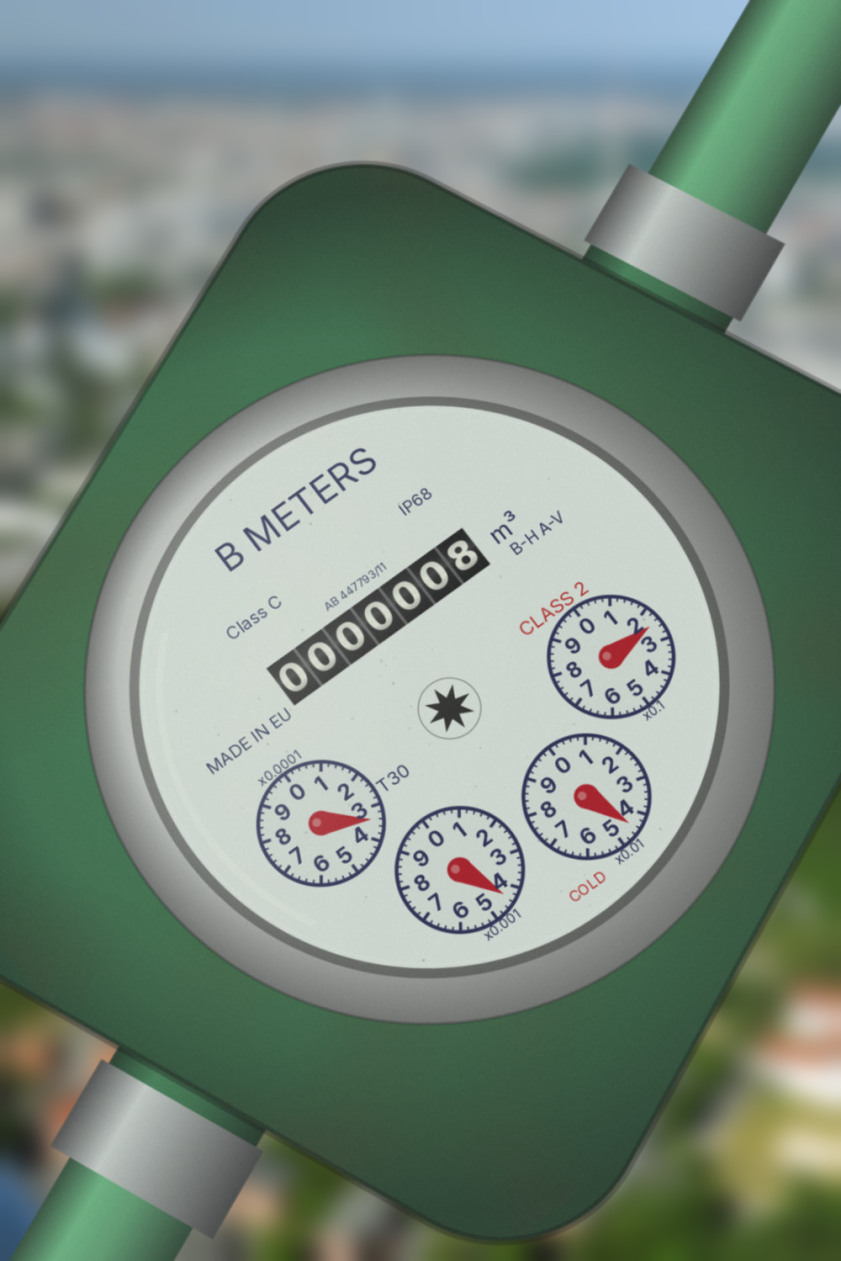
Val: 8.2443 m³
